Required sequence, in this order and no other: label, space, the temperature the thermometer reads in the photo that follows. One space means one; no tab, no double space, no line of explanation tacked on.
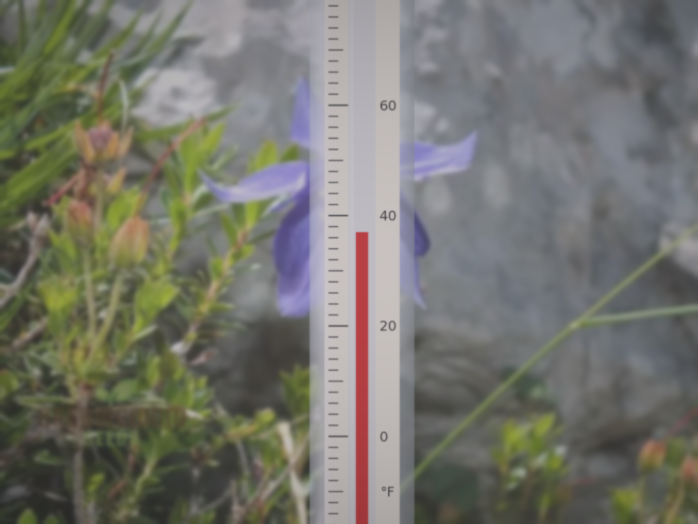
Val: 37 °F
